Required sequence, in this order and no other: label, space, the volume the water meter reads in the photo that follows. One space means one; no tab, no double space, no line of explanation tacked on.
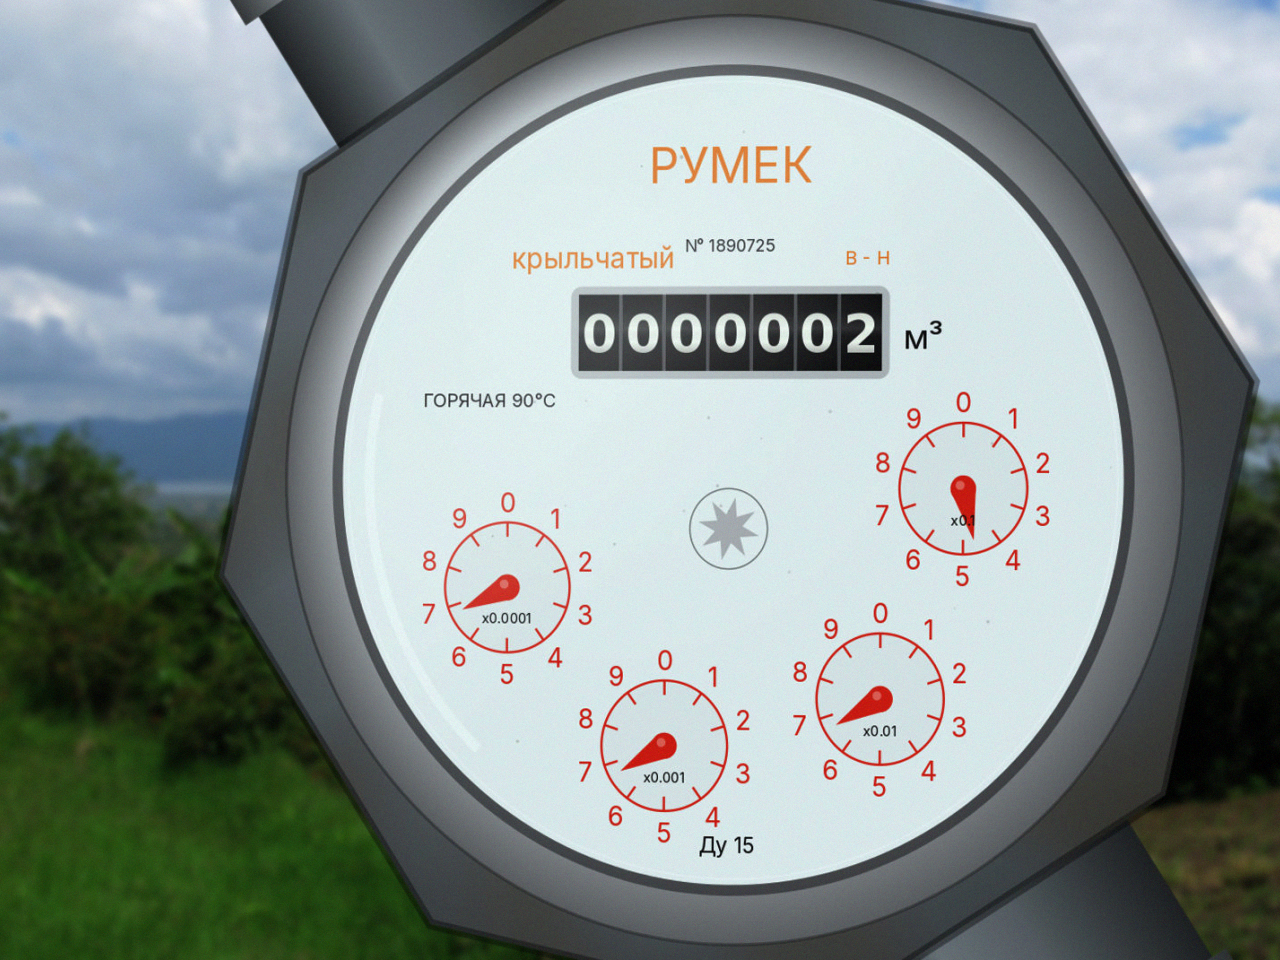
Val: 2.4666 m³
